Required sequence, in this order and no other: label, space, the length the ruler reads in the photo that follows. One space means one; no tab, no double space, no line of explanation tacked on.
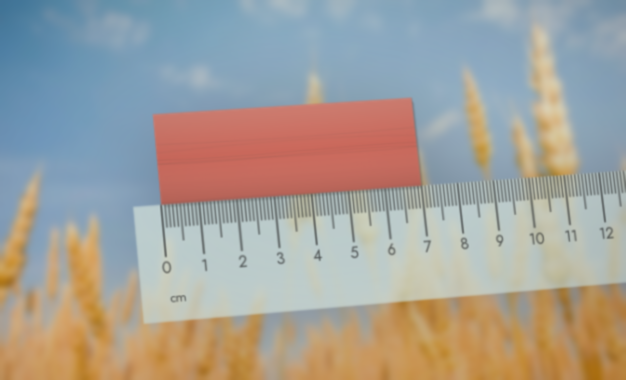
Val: 7 cm
